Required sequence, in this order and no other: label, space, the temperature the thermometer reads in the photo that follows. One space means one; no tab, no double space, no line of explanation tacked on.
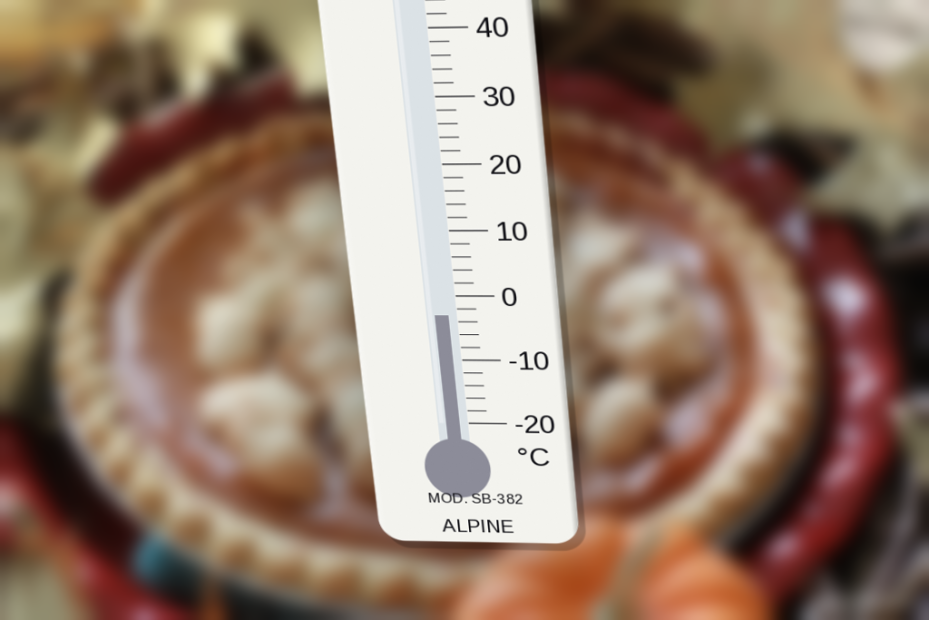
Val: -3 °C
